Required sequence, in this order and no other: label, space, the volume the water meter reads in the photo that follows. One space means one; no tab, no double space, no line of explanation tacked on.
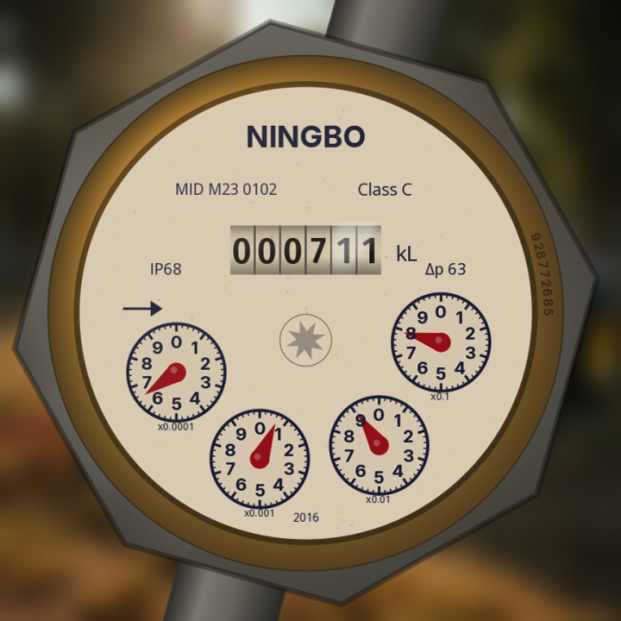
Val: 711.7906 kL
